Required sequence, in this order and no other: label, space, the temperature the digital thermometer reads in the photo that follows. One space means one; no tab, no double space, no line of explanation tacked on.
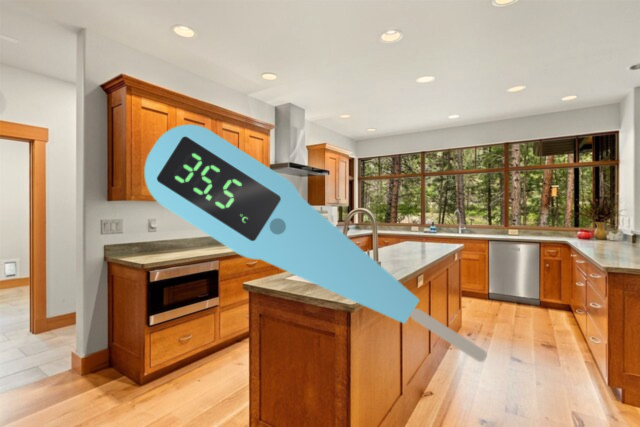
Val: 35.5 °C
